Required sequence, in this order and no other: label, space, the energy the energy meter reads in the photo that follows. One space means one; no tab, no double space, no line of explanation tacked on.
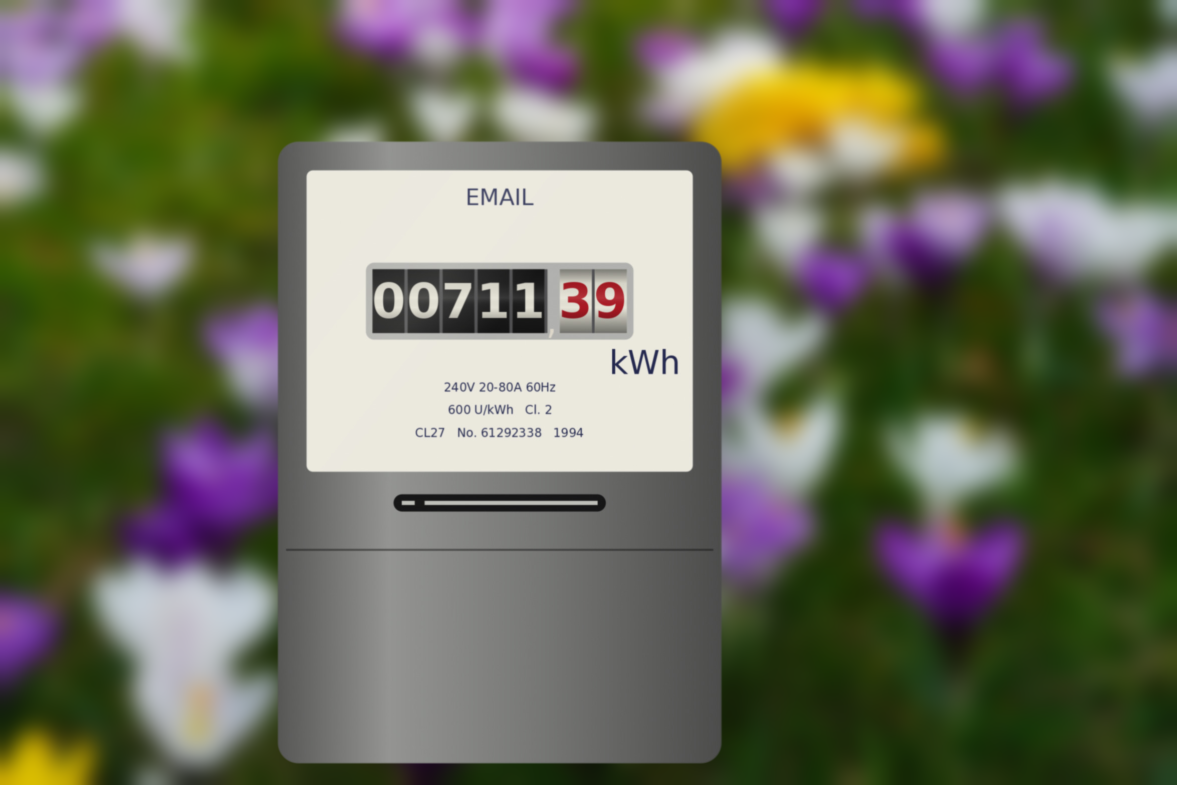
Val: 711.39 kWh
